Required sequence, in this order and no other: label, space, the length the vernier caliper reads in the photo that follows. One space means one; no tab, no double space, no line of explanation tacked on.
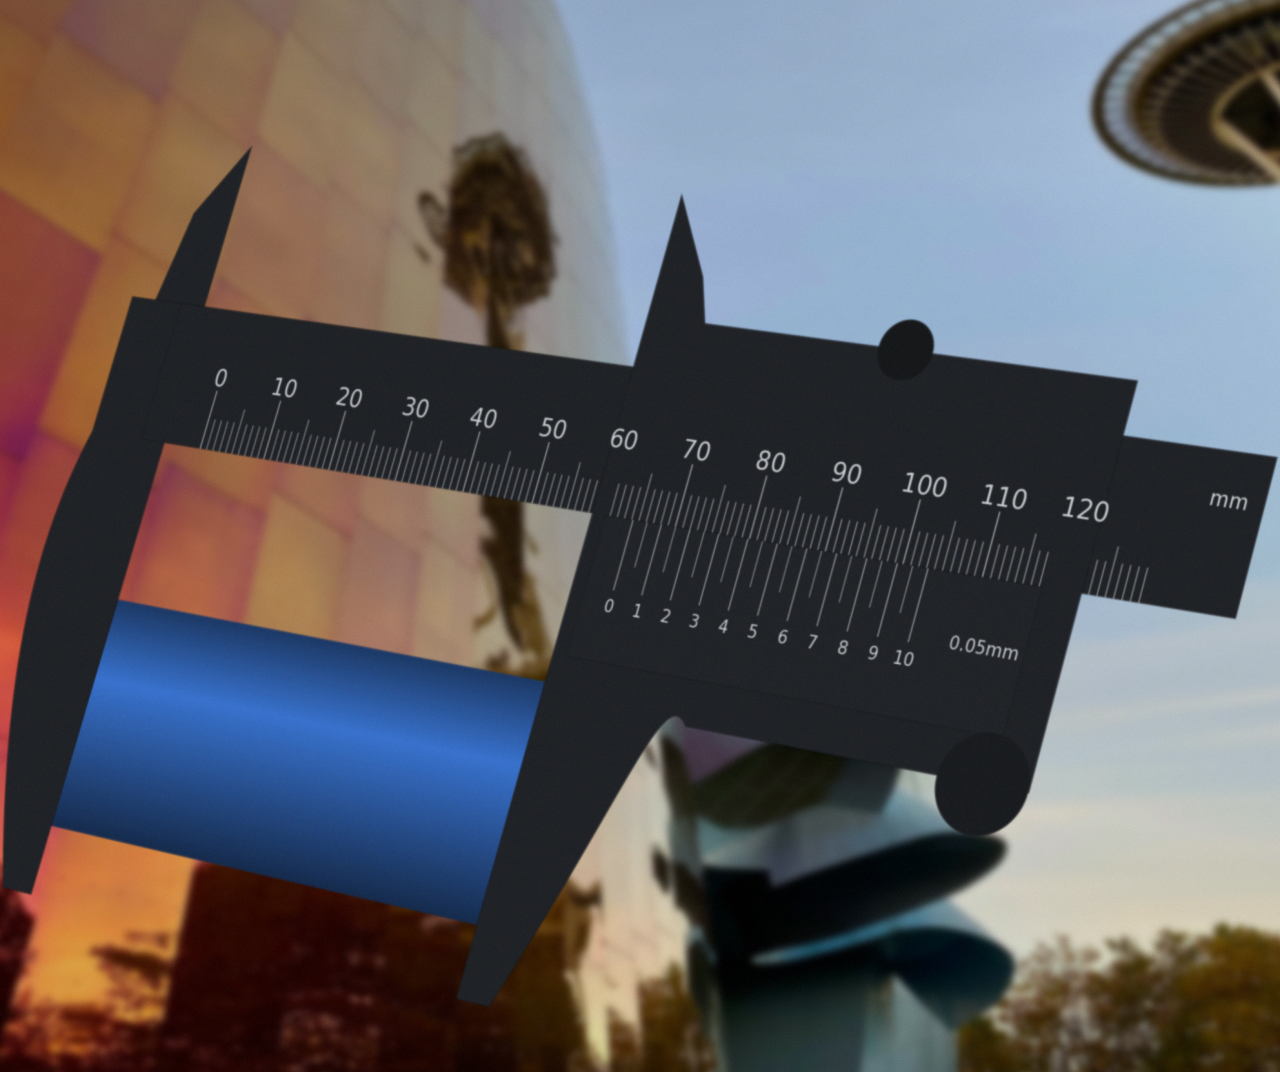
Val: 64.2 mm
